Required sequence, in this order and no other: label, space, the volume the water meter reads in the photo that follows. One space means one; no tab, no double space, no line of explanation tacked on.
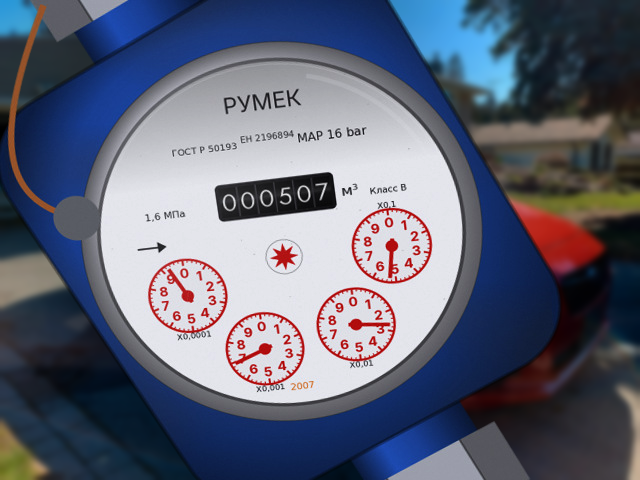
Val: 507.5269 m³
